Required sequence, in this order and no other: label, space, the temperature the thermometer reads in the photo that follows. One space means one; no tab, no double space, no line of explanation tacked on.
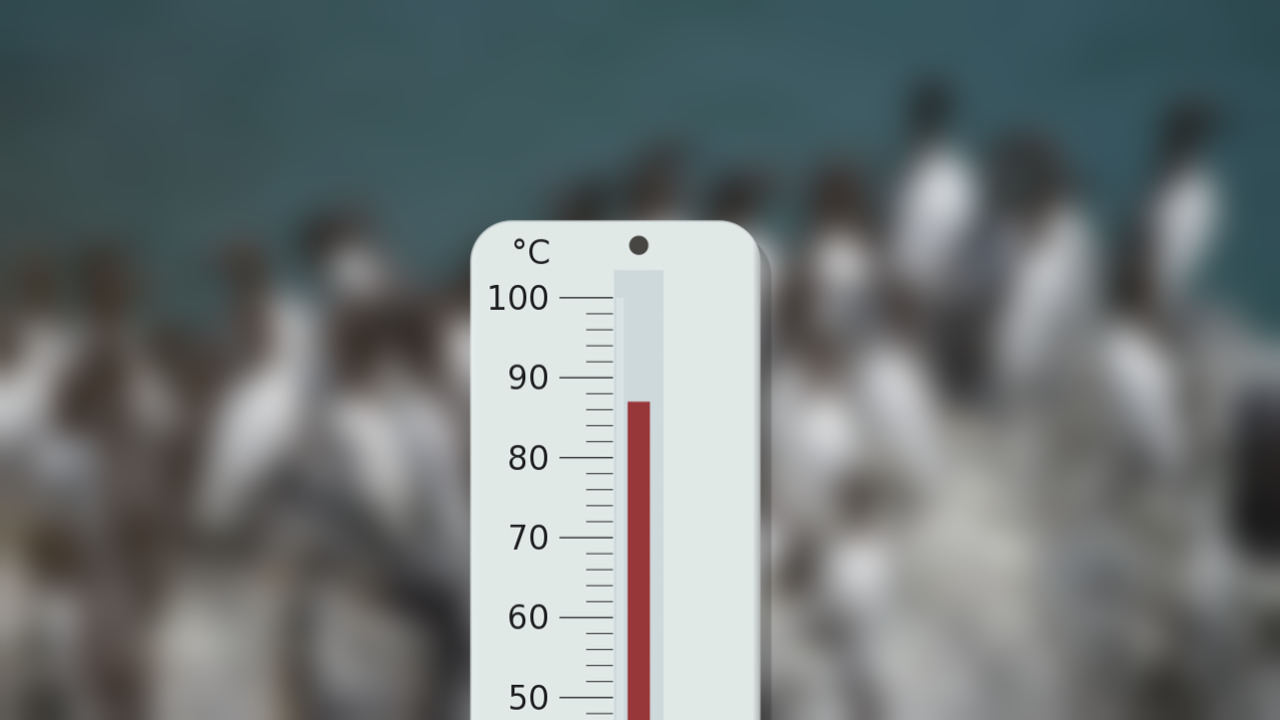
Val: 87 °C
